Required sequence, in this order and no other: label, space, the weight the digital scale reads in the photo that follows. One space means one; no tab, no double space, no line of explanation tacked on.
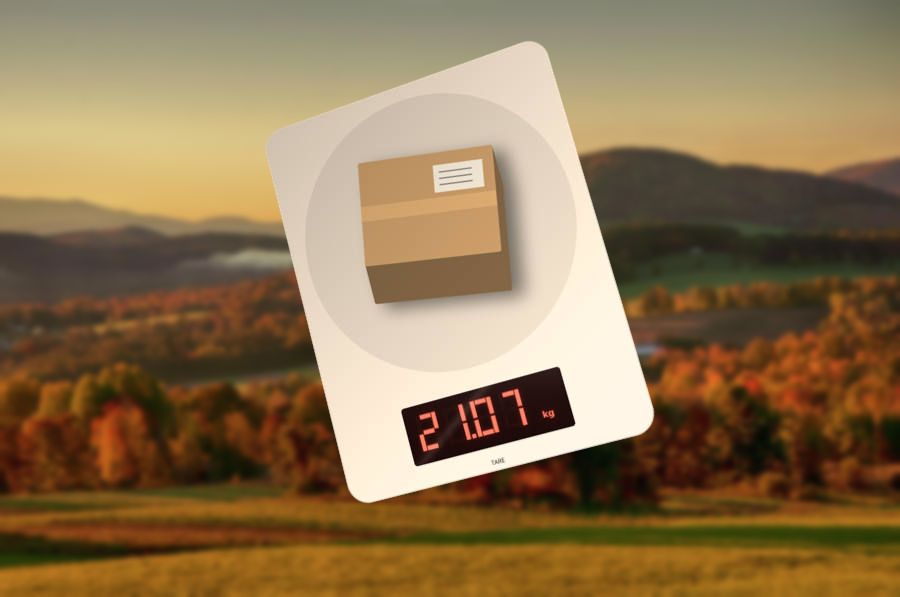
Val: 21.07 kg
